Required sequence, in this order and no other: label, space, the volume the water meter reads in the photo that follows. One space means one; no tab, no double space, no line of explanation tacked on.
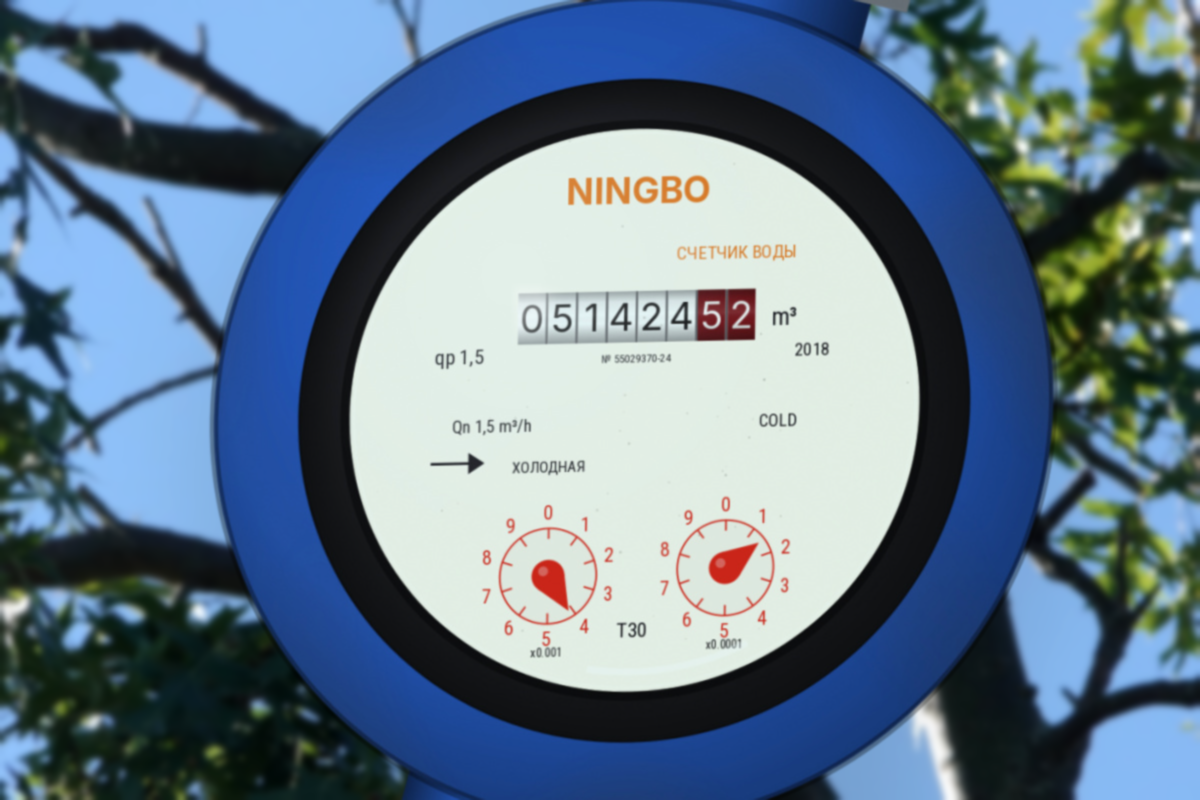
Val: 51424.5241 m³
